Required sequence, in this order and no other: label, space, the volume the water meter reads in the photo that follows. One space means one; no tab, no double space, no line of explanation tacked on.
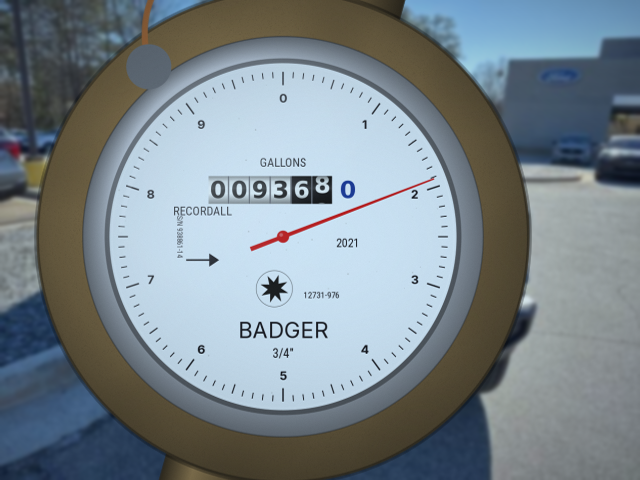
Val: 93681.9 gal
